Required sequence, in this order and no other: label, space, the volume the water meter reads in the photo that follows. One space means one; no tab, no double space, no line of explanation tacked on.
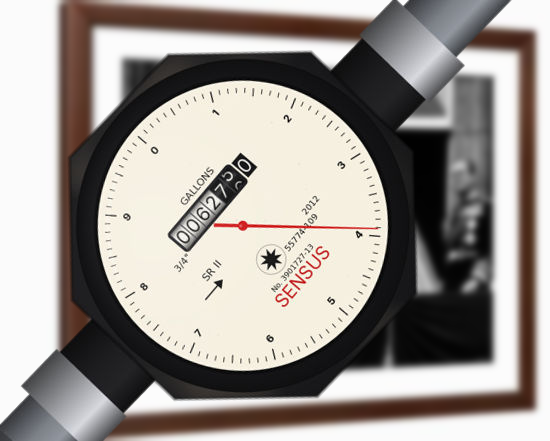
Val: 62753.9 gal
